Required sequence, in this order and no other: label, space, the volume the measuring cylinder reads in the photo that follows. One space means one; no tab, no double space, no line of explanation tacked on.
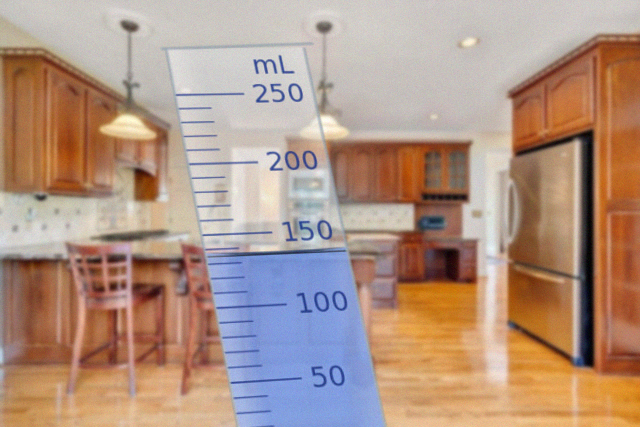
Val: 135 mL
